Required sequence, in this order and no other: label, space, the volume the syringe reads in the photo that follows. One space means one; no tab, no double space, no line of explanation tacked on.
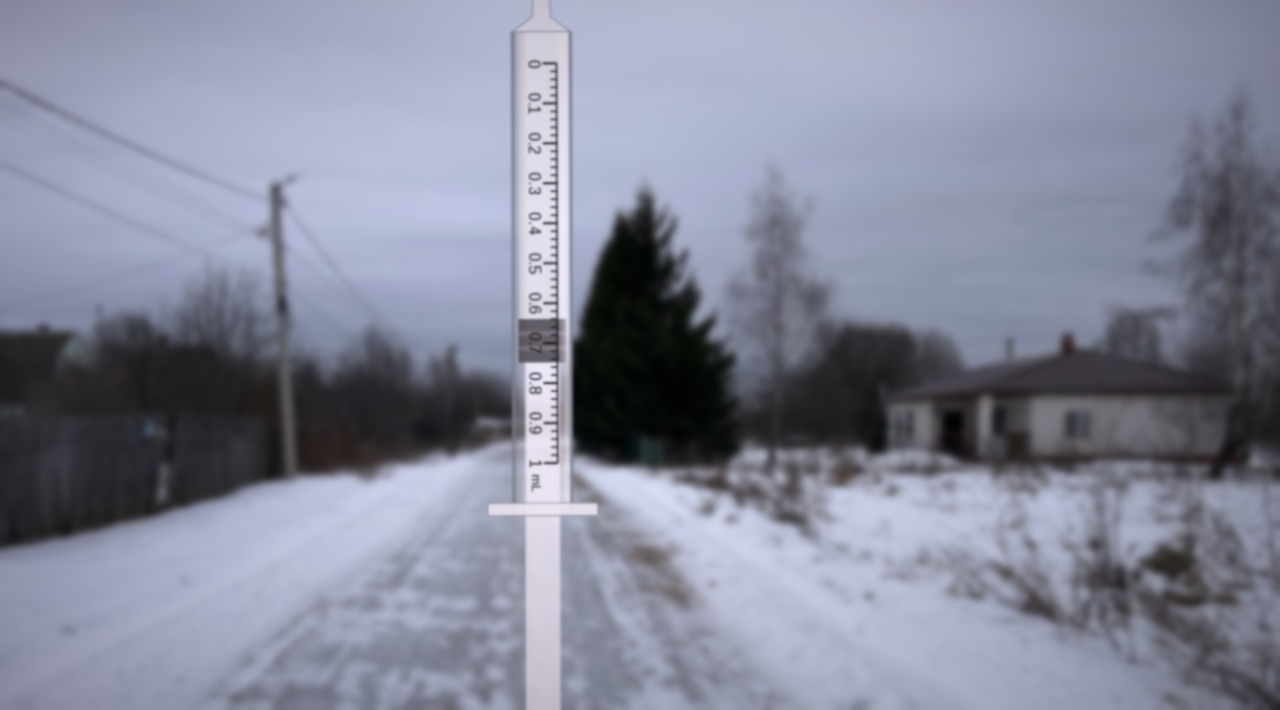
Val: 0.64 mL
